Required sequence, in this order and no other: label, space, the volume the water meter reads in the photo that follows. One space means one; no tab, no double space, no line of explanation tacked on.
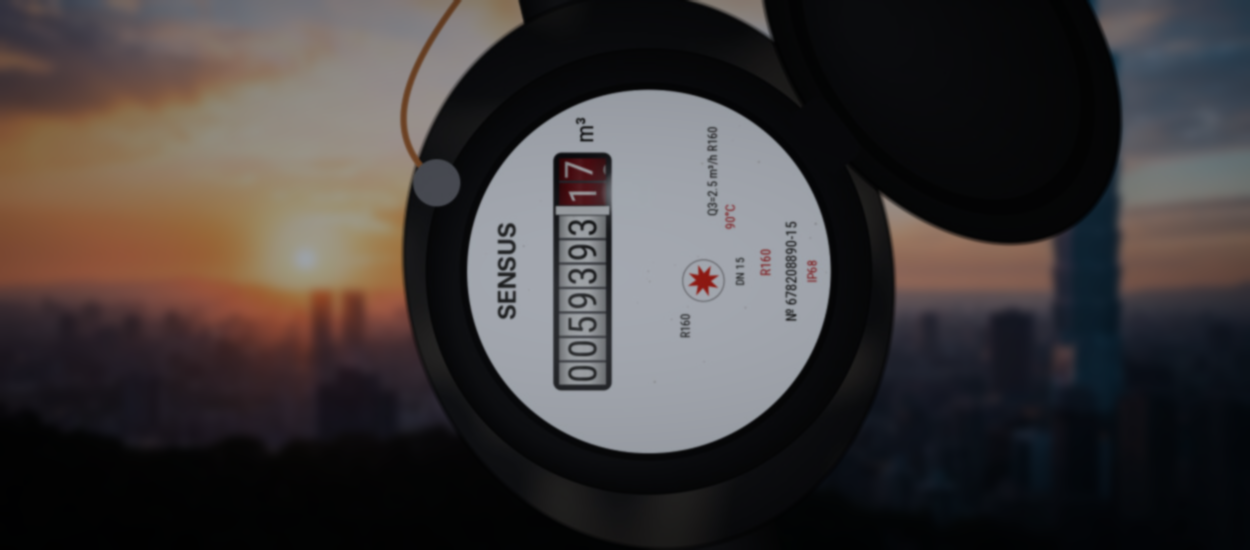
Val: 59393.17 m³
